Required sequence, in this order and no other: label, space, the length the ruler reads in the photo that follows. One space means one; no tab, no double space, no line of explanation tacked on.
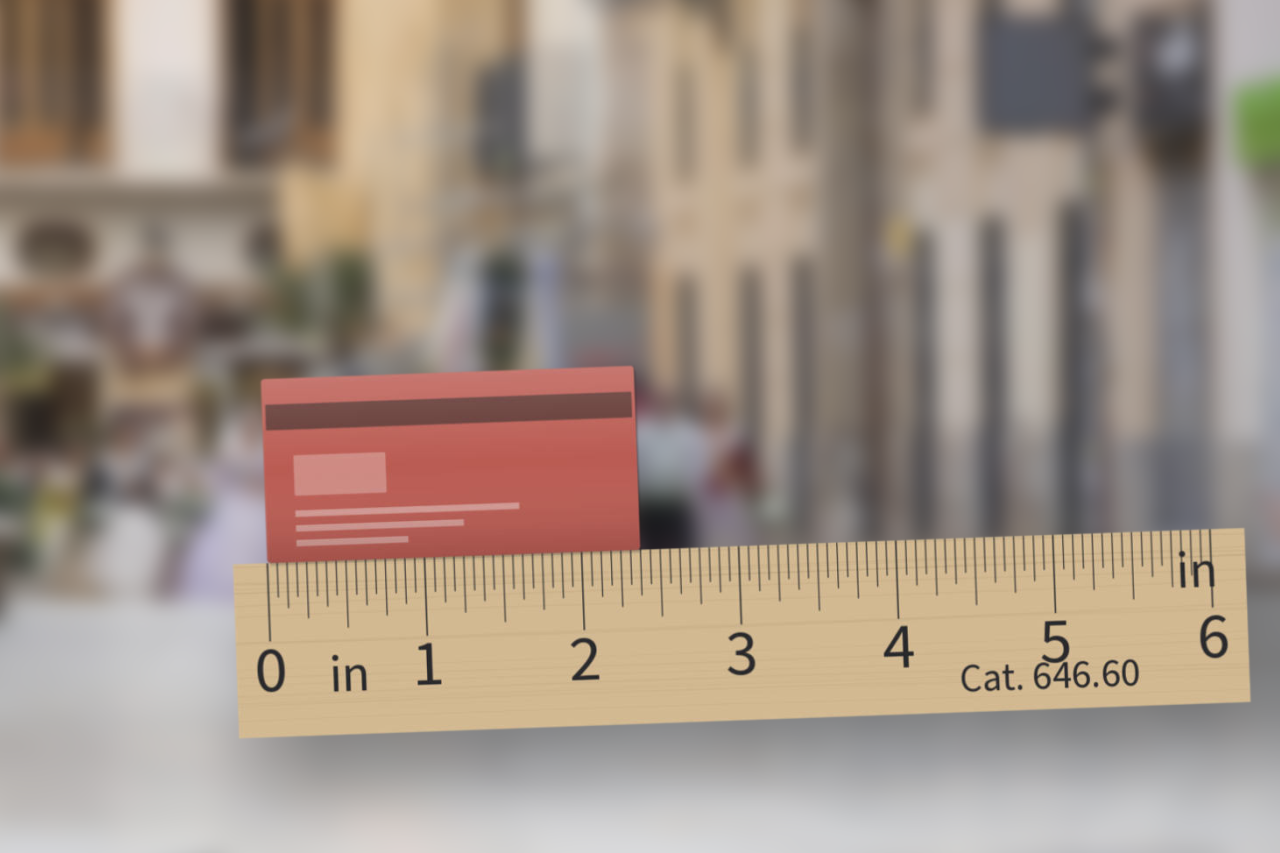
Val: 2.375 in
